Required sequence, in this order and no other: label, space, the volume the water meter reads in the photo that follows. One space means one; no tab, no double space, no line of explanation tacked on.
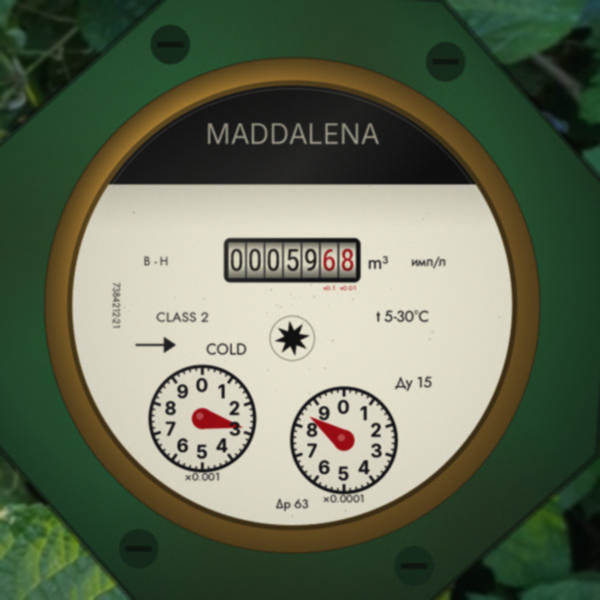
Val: 59.6828 m³
